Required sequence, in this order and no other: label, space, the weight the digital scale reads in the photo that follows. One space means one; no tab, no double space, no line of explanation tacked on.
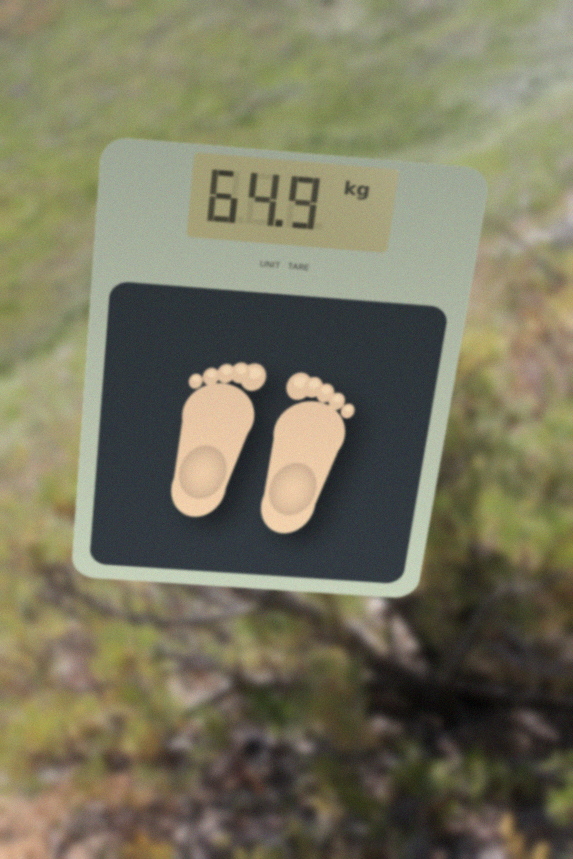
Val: 64.9 kg
